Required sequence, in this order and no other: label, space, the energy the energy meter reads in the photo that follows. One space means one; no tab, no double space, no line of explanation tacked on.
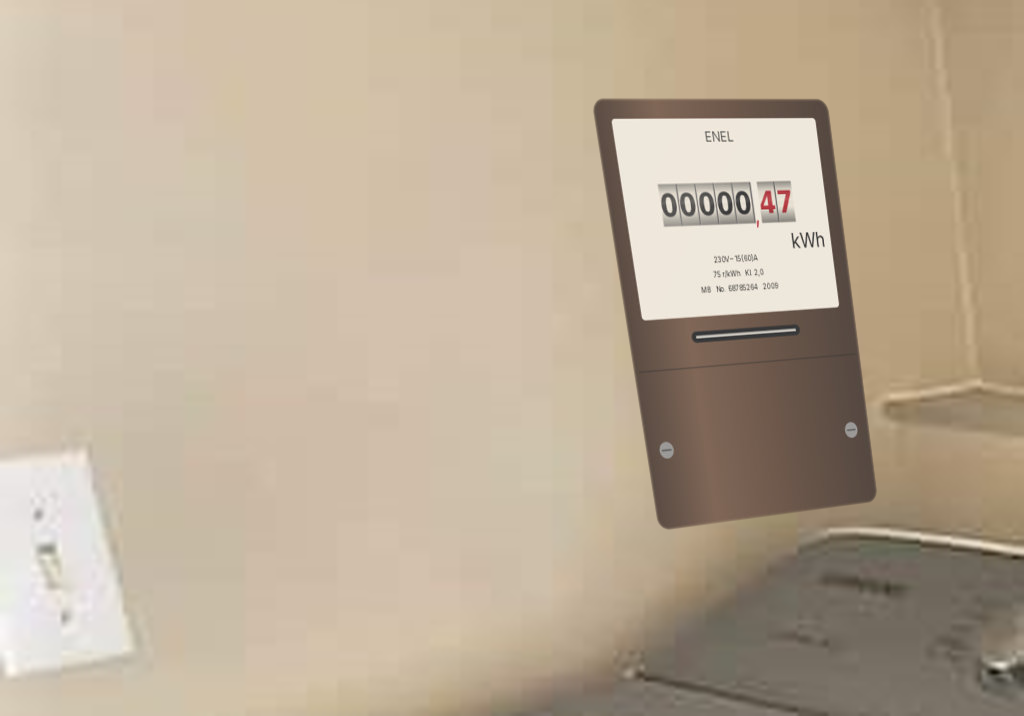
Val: 0.47 kWh
